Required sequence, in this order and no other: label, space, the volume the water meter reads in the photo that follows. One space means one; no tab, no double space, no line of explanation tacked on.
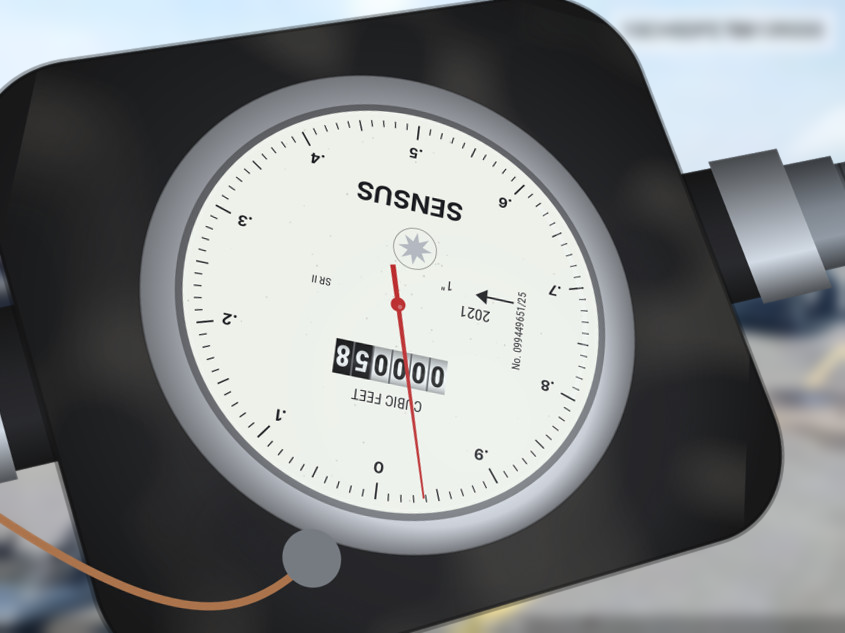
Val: 57.96 ft³
